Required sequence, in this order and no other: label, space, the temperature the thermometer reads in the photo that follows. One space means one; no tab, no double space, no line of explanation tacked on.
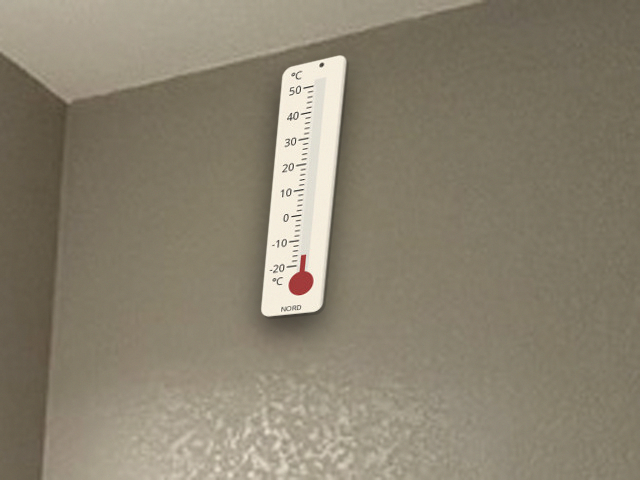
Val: -16 °C
